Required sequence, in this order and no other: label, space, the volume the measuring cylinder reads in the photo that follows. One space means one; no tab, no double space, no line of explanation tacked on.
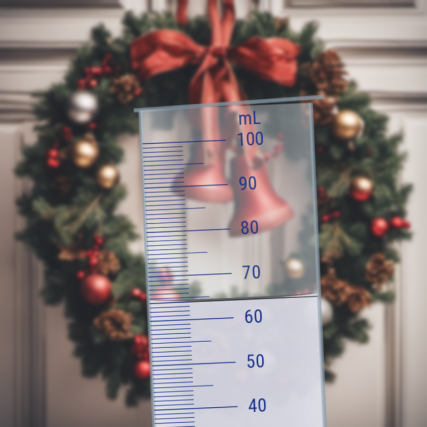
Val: 64 mL
